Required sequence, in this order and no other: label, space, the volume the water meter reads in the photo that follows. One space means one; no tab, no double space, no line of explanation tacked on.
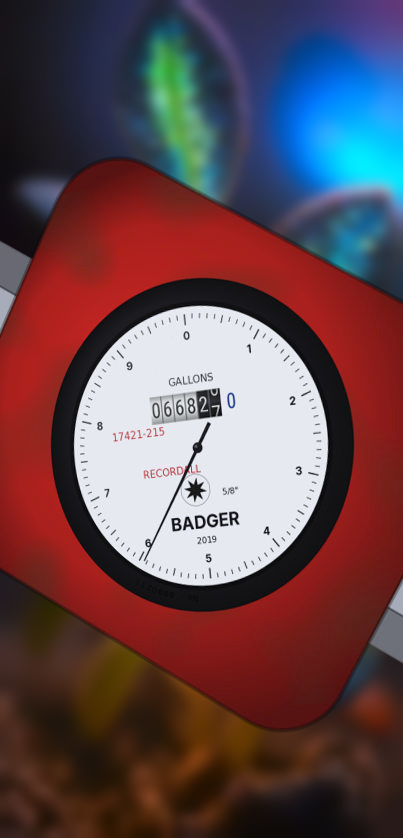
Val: 668265.9 gal
